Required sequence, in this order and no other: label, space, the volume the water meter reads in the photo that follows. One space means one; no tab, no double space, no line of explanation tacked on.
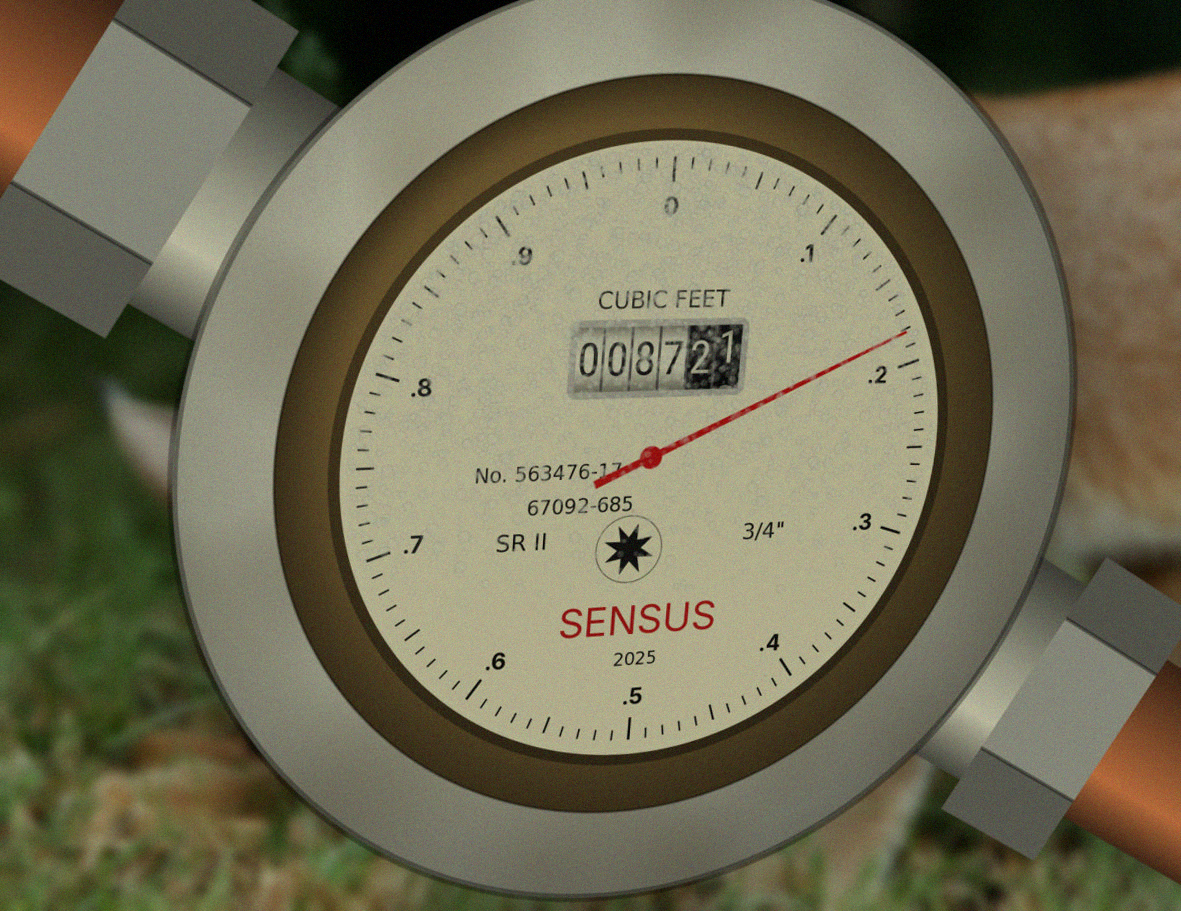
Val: 8721.18 ft³
